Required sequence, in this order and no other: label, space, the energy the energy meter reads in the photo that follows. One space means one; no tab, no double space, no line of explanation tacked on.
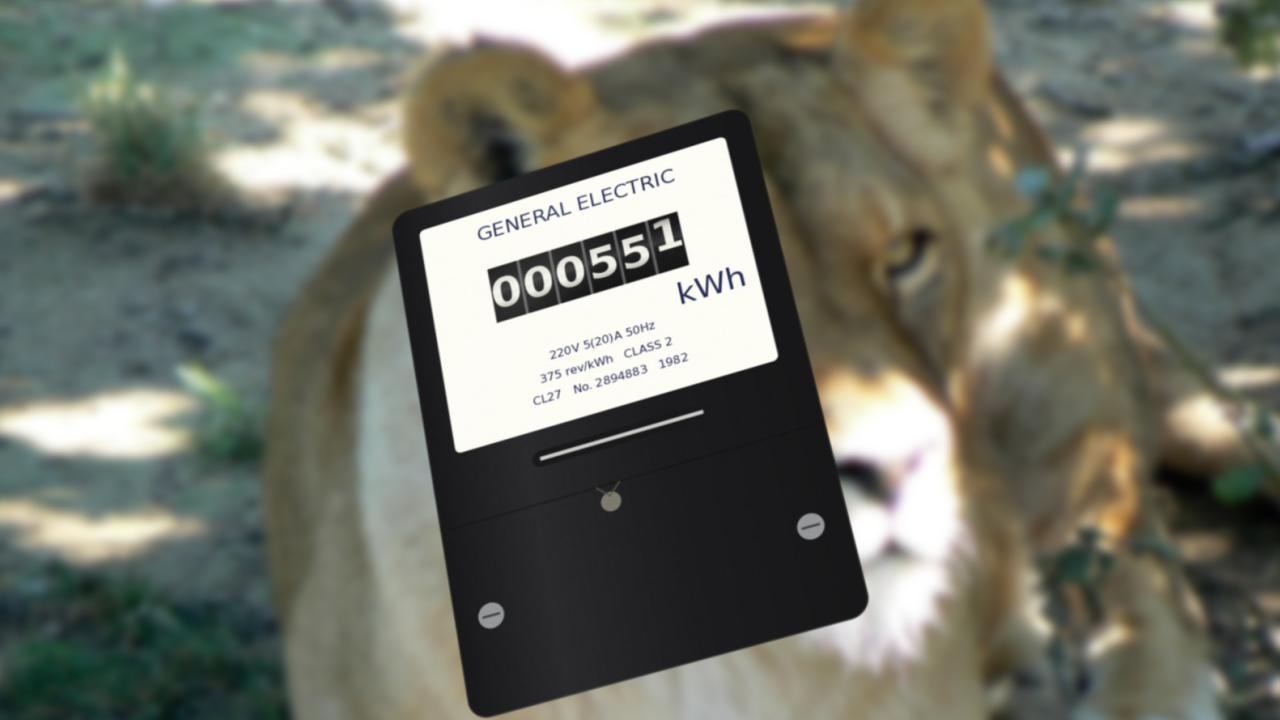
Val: 551 kWh
